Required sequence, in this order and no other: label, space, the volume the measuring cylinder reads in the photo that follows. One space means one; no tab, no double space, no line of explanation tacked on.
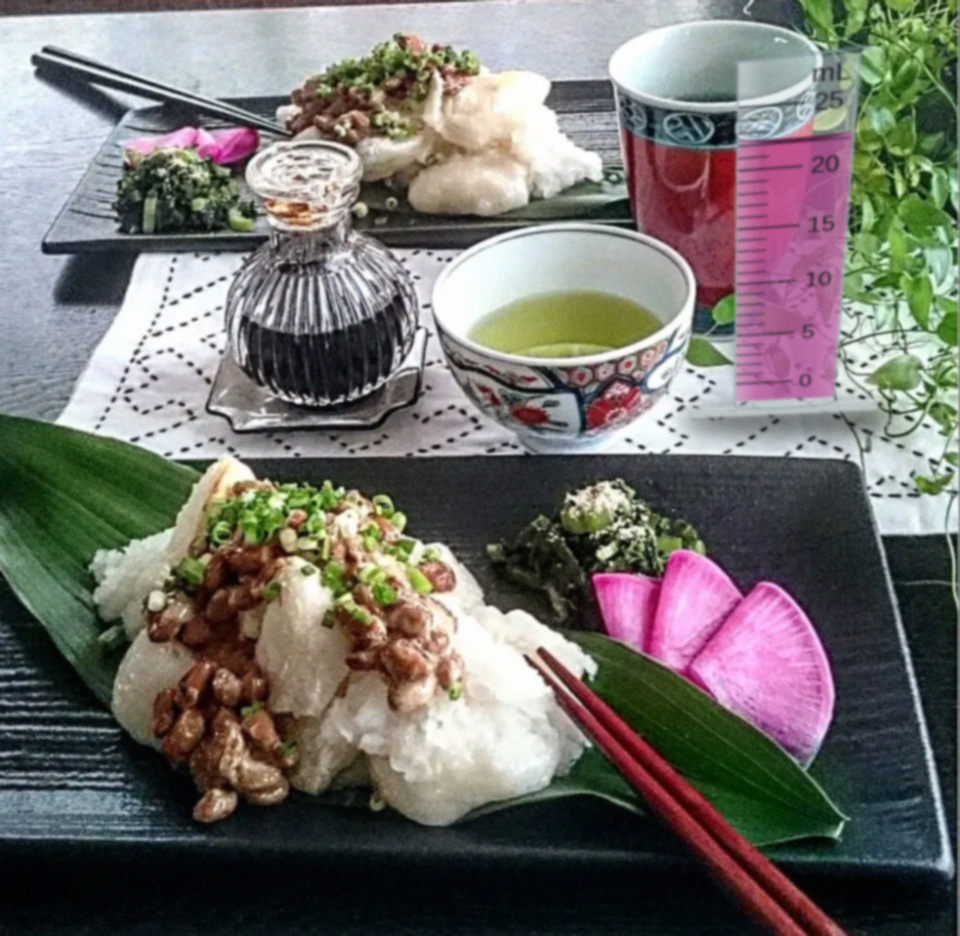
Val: 22 mL
